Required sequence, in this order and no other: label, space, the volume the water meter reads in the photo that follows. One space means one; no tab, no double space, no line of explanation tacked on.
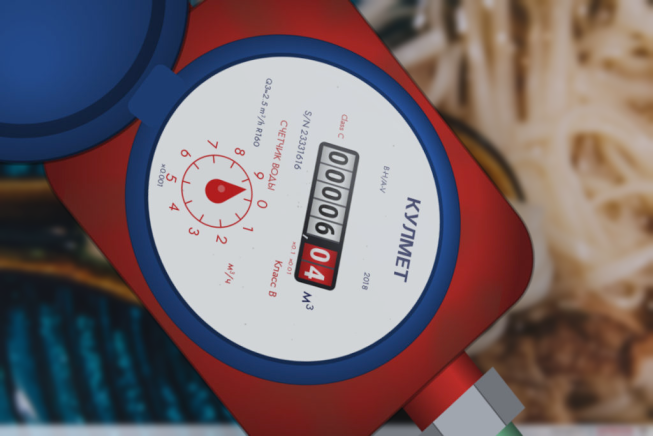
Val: 6.039 m³
